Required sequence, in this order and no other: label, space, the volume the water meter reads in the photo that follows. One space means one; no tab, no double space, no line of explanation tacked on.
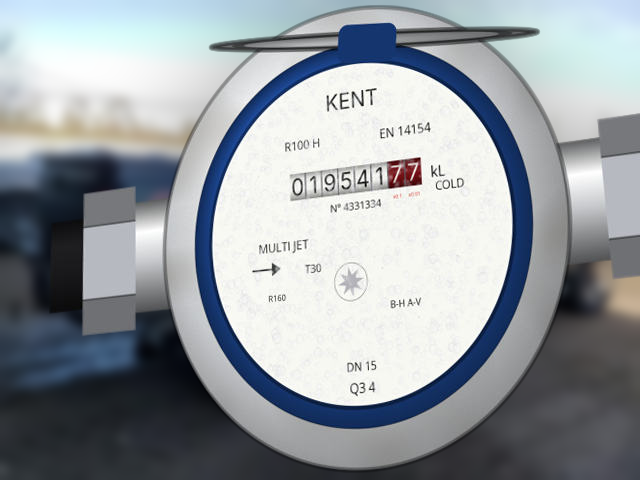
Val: 19541.77 kL
